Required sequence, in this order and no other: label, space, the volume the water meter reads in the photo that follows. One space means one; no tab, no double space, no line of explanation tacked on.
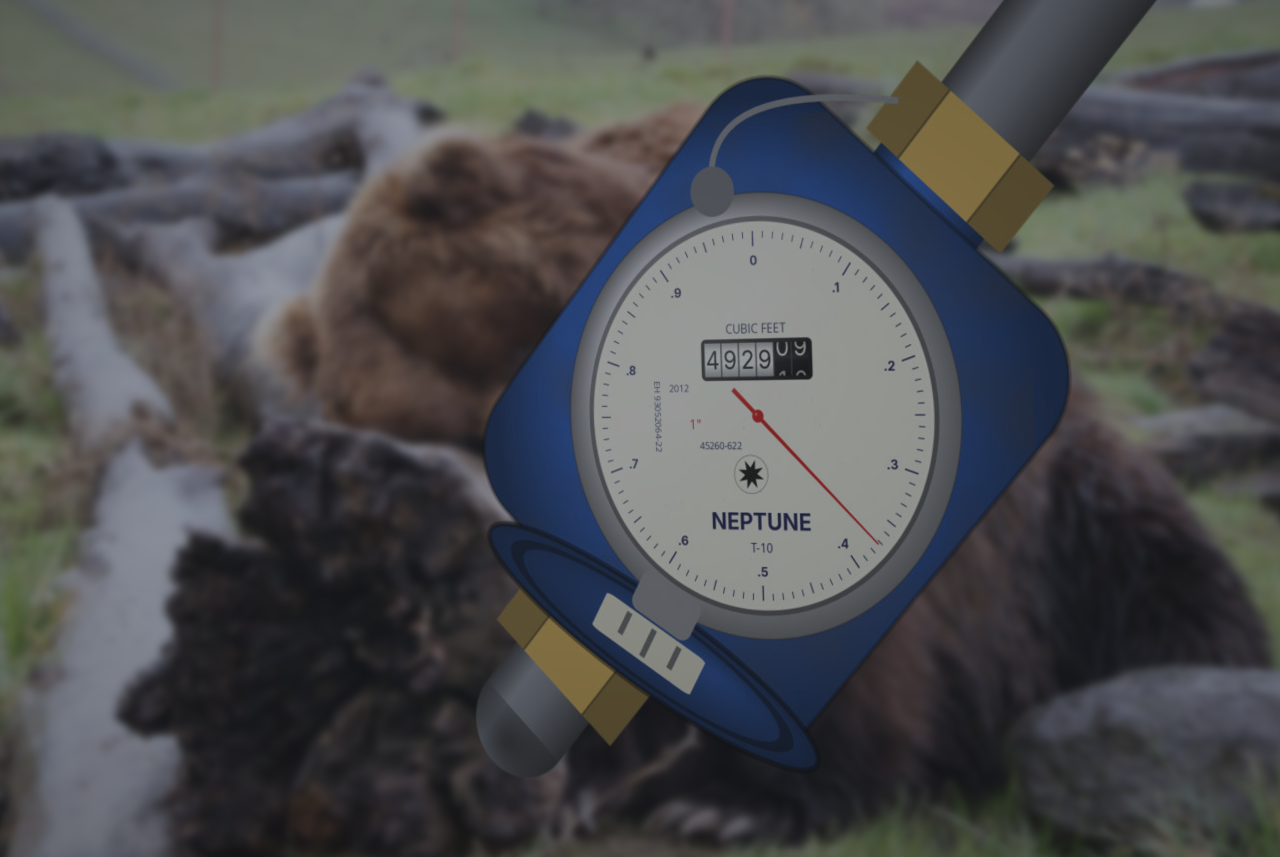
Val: 492909.37 ft³
